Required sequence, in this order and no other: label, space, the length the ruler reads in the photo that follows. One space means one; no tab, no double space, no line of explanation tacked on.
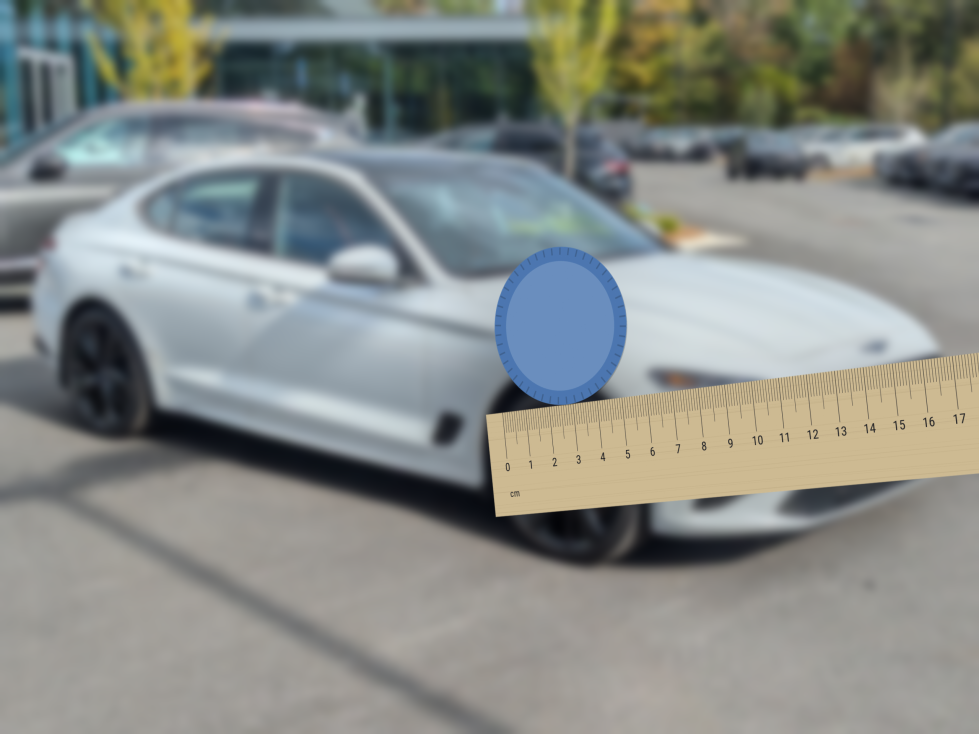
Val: 5.5 cm
